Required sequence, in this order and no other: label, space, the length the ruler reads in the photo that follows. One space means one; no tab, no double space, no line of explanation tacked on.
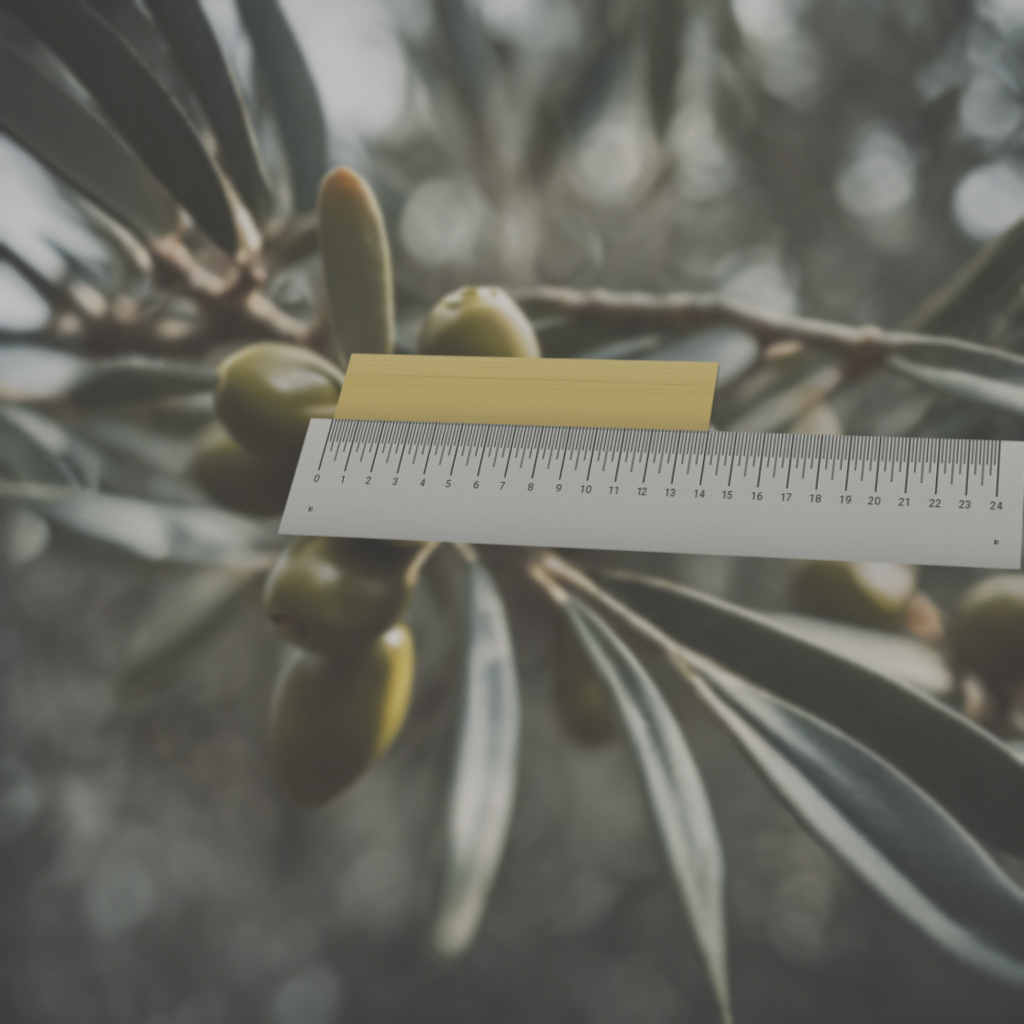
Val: 14 in
